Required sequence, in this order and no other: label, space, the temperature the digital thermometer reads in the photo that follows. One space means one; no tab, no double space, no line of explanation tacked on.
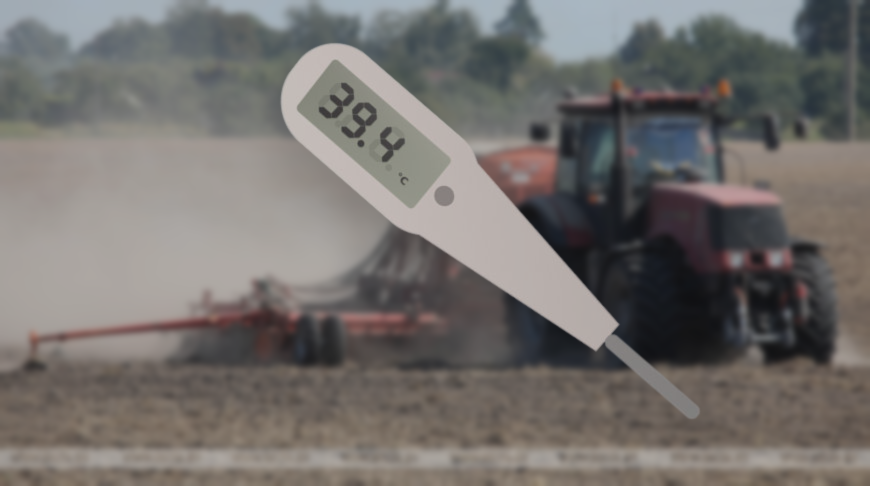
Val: 39.4 °C
